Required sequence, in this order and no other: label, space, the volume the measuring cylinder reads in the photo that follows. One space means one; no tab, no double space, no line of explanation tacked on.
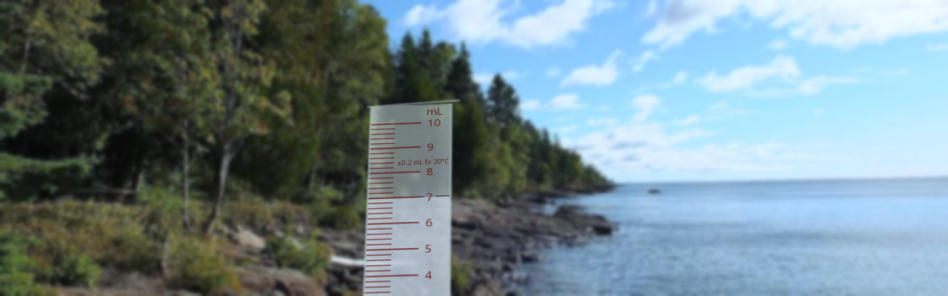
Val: 7 mL
